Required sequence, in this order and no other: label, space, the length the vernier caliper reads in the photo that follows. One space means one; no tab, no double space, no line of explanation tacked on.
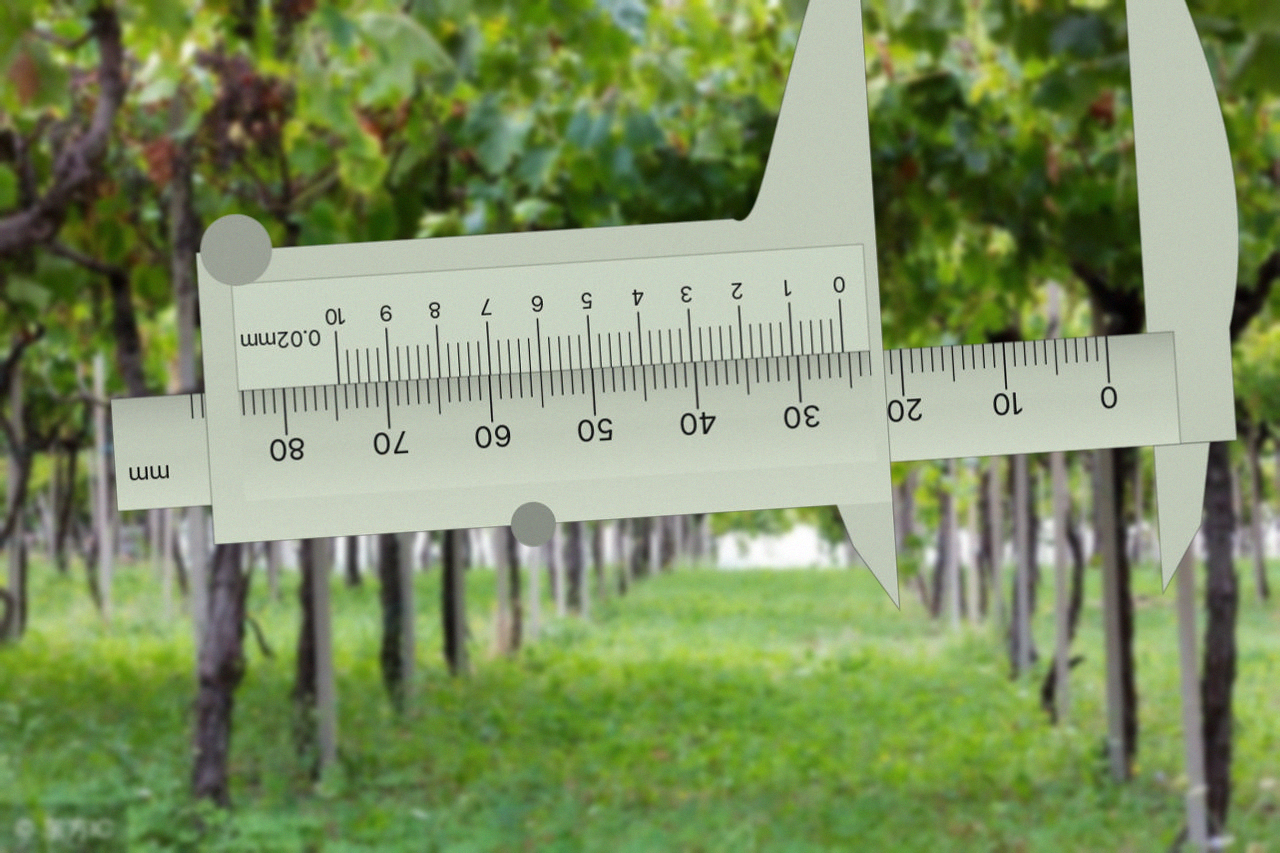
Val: 25.6 mm
